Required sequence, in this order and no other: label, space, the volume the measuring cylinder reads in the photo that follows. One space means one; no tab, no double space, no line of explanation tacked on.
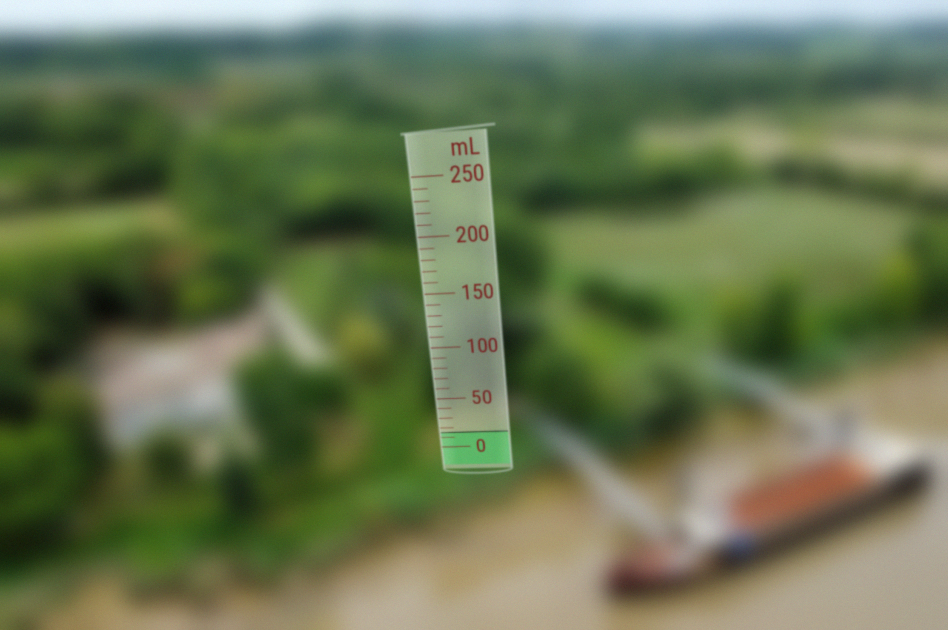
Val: 15 mL
